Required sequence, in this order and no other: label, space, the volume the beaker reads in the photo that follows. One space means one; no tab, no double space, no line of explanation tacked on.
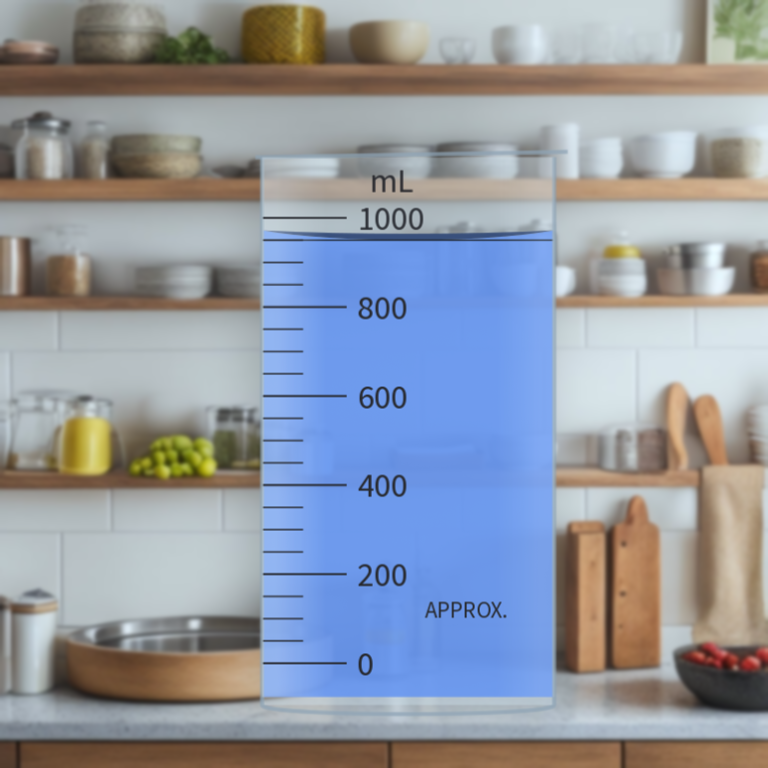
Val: 950 mL
